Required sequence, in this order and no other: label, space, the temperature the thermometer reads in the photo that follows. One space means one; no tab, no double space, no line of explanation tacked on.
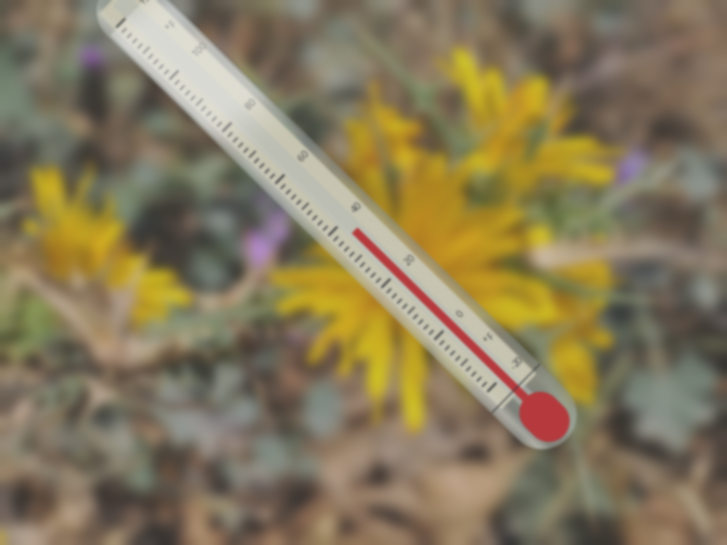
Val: 36 °F
